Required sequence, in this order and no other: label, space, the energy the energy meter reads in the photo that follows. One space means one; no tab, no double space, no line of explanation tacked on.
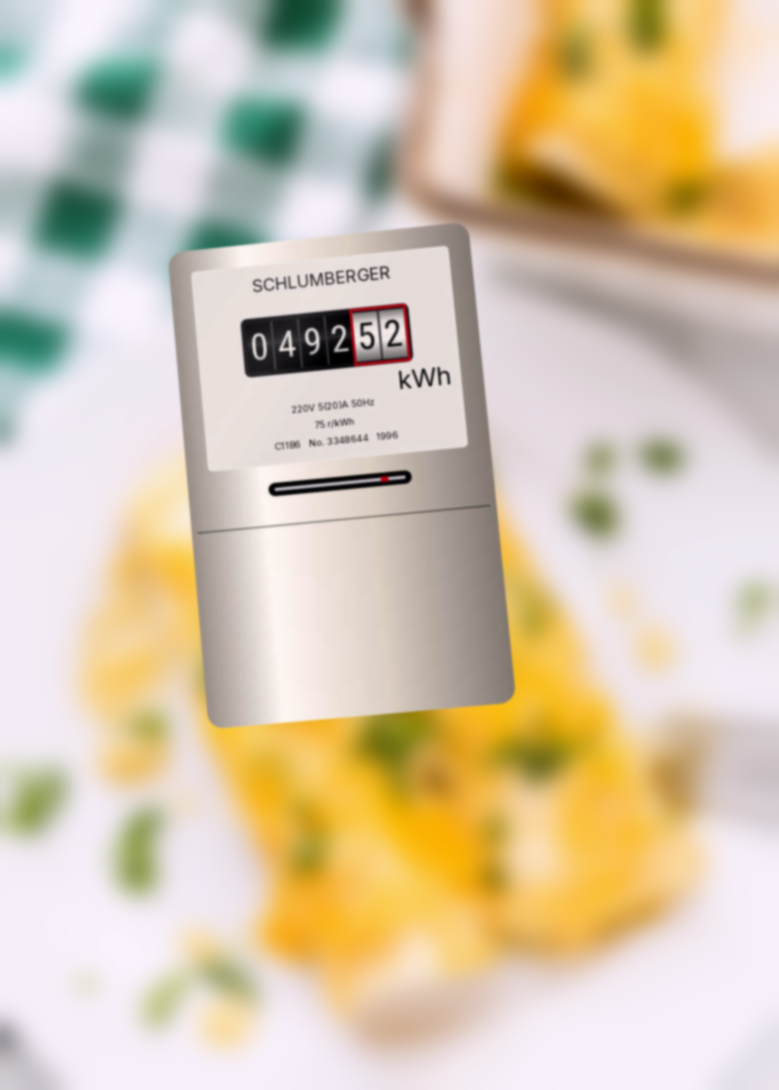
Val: 492.52 kWh
